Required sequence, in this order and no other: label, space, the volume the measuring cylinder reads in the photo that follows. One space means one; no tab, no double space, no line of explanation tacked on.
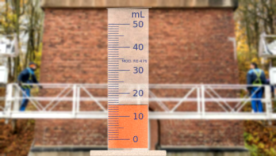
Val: 15 mL
